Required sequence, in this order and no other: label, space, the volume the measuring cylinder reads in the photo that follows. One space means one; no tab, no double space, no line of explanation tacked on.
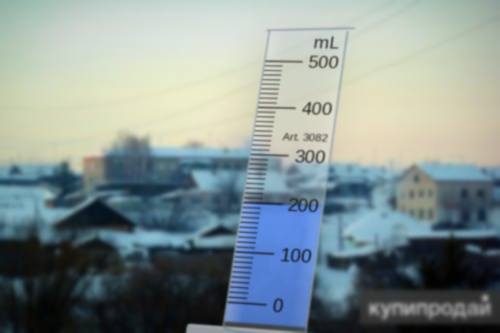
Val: 200 mL
